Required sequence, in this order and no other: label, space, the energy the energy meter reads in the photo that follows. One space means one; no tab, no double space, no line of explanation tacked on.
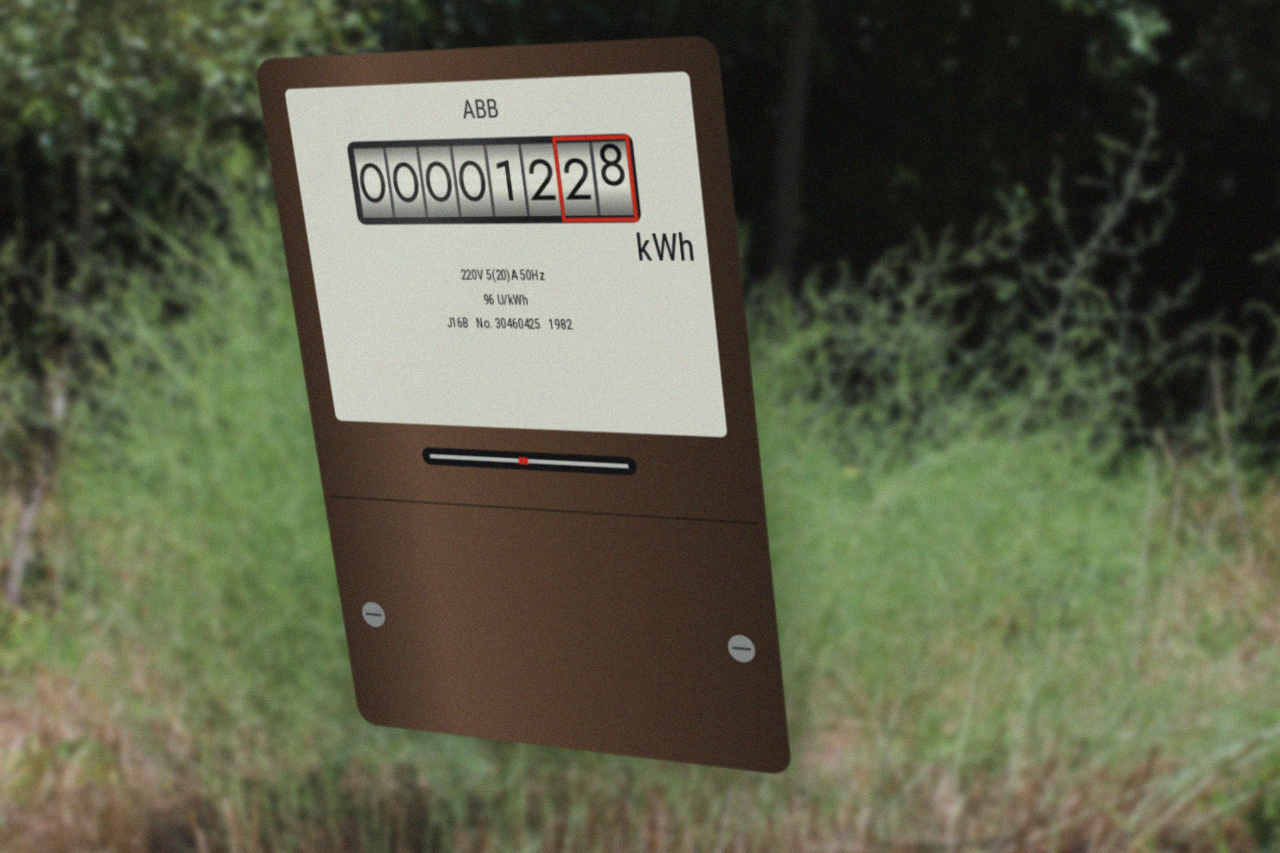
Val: 12.28 kWh
